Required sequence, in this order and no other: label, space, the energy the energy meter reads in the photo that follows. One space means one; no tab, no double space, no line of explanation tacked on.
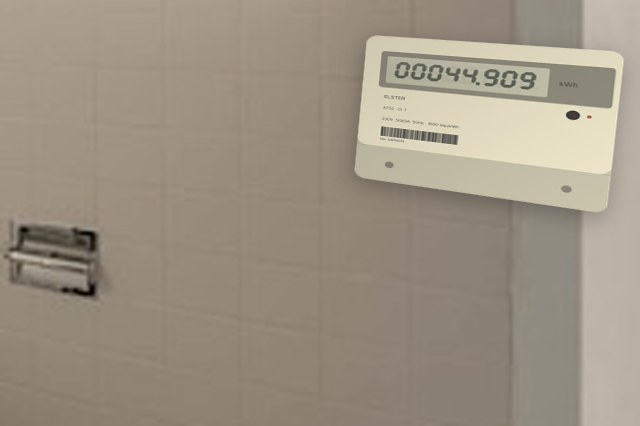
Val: 44.909 kWh
